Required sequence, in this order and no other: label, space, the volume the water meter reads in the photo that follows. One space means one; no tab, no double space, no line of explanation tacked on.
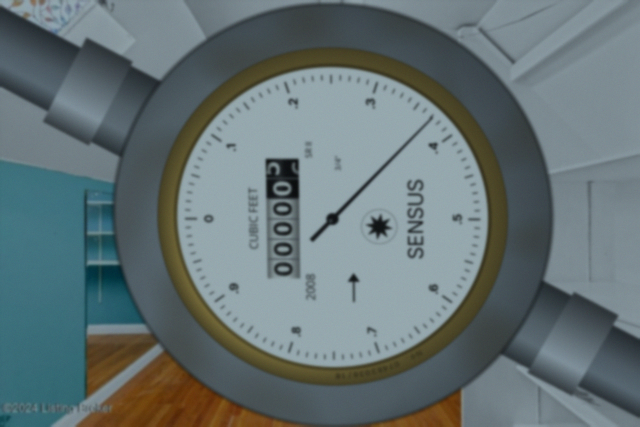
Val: 5.37 ft³
